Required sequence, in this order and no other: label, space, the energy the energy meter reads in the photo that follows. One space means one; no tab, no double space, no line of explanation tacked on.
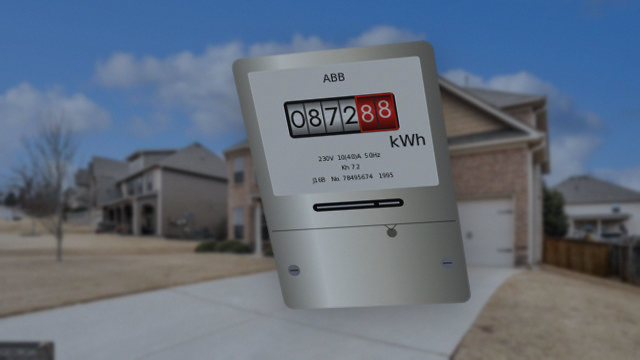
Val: 872.88 kWh
